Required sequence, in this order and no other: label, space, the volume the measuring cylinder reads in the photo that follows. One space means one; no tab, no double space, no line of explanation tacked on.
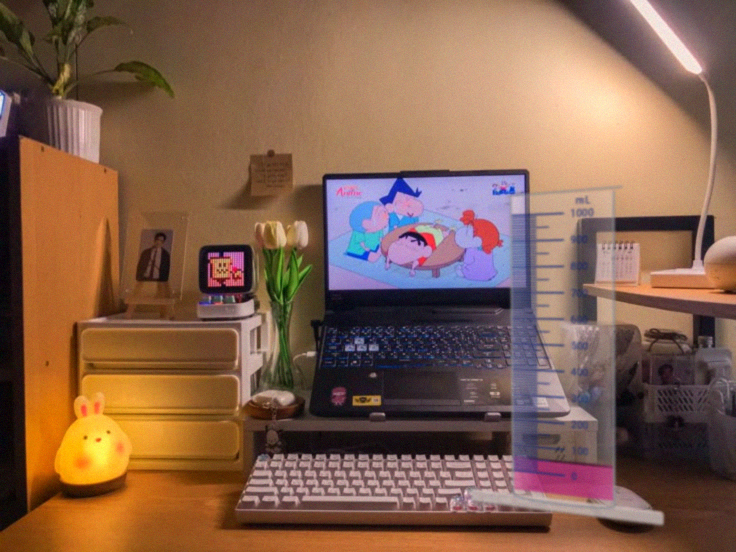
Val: 50 mL
